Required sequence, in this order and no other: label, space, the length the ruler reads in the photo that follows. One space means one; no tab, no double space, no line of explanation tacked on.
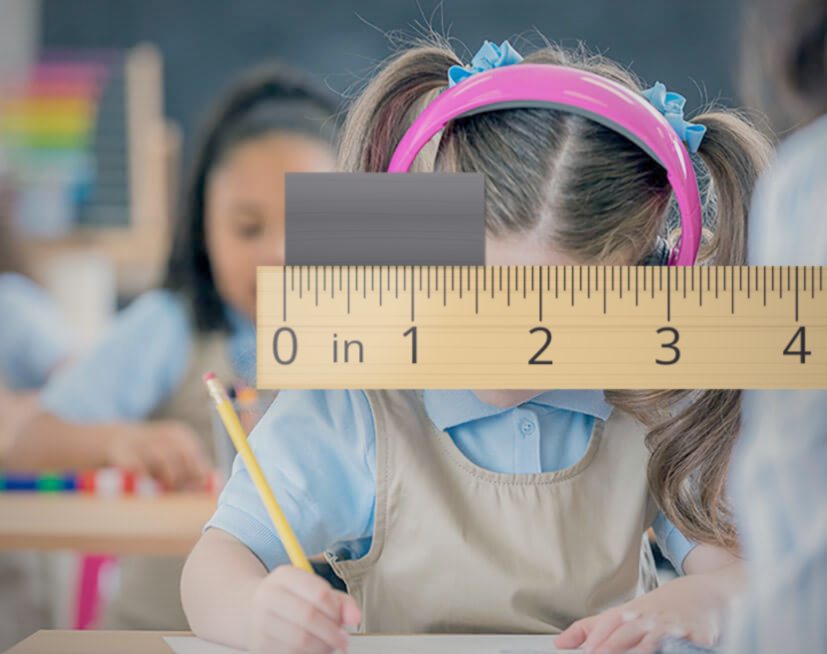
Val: 1.5625 in
